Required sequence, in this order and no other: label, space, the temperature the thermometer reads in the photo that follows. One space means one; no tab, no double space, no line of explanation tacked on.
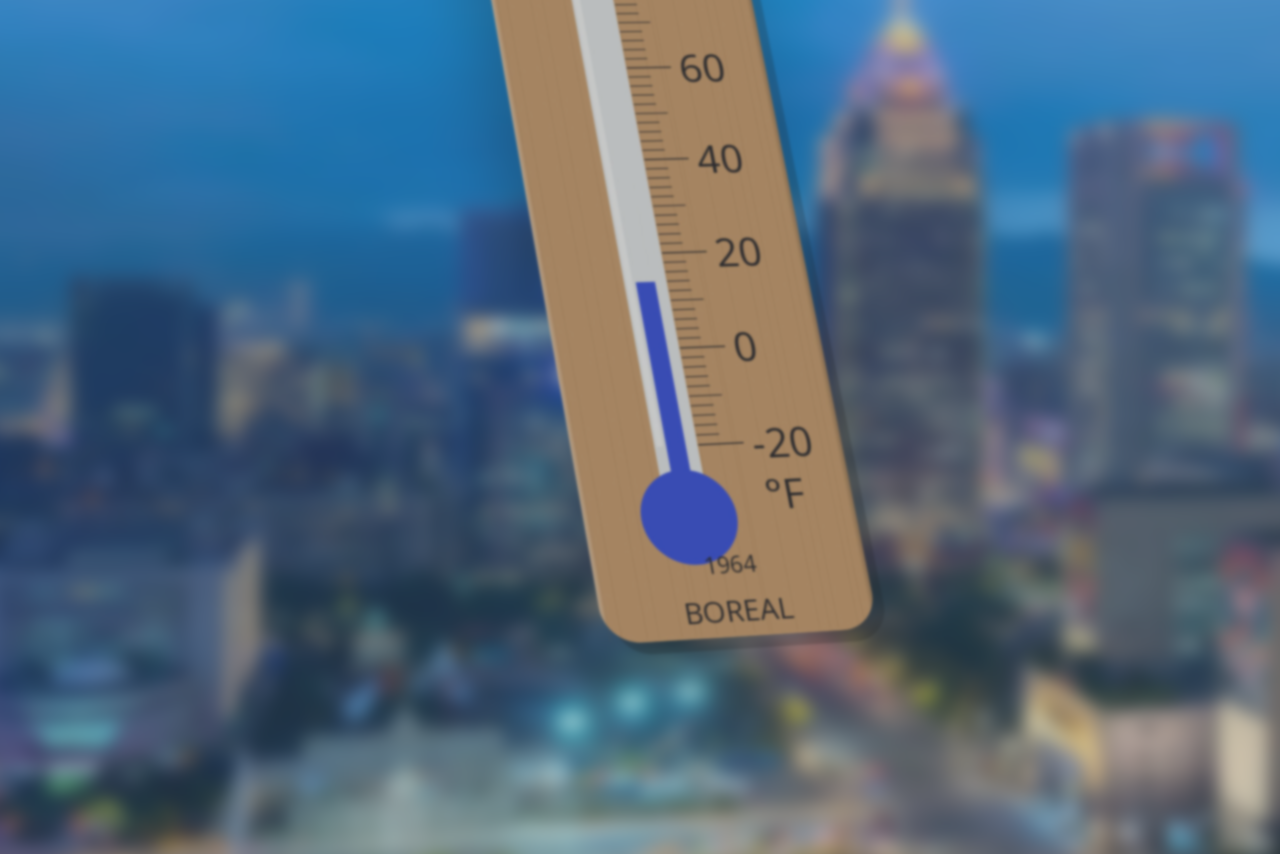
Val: 14 °F
